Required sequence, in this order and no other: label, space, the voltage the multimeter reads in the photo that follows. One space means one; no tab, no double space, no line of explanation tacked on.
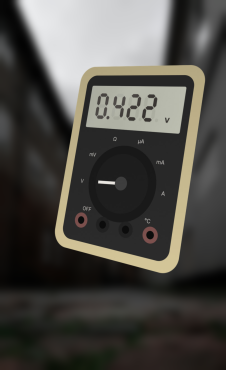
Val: 0.422 V
